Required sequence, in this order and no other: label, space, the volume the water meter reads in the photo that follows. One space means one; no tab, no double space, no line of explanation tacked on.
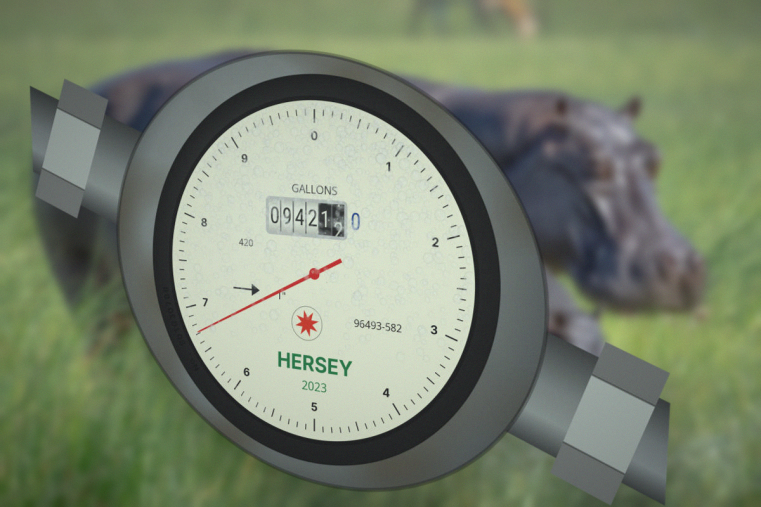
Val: 942116.7 gal
